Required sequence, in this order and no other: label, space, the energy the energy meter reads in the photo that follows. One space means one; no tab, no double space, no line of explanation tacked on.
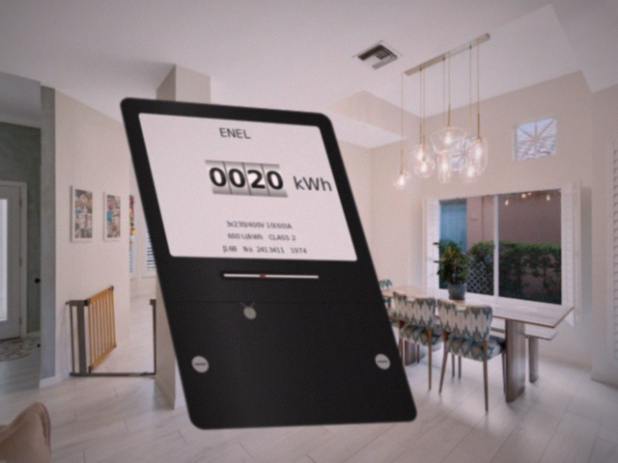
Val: 20 kWh
